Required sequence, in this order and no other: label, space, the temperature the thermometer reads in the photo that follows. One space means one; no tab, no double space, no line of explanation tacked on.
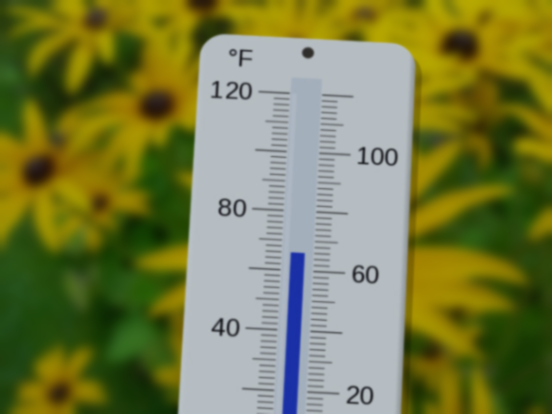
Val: 66 °F
